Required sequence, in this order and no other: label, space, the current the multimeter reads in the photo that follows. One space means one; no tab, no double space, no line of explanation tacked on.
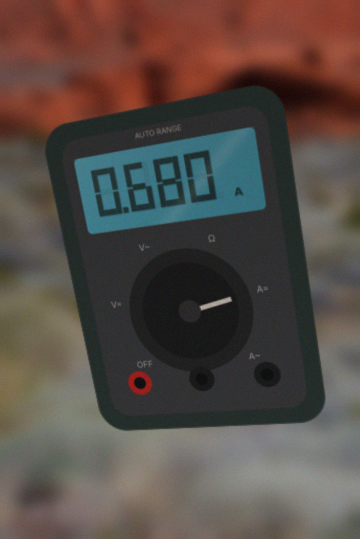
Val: 0.680 A
